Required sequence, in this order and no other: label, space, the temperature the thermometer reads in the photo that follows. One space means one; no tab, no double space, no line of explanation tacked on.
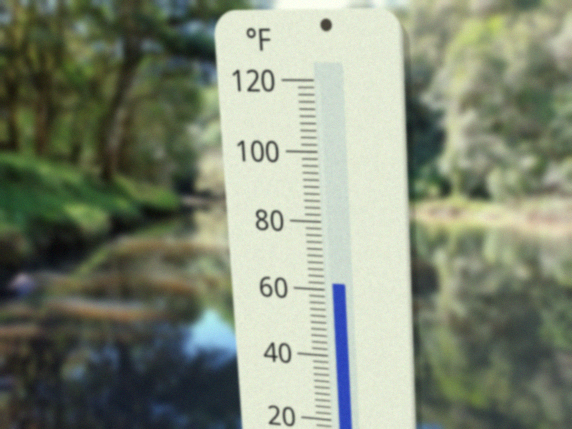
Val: 62 °F
